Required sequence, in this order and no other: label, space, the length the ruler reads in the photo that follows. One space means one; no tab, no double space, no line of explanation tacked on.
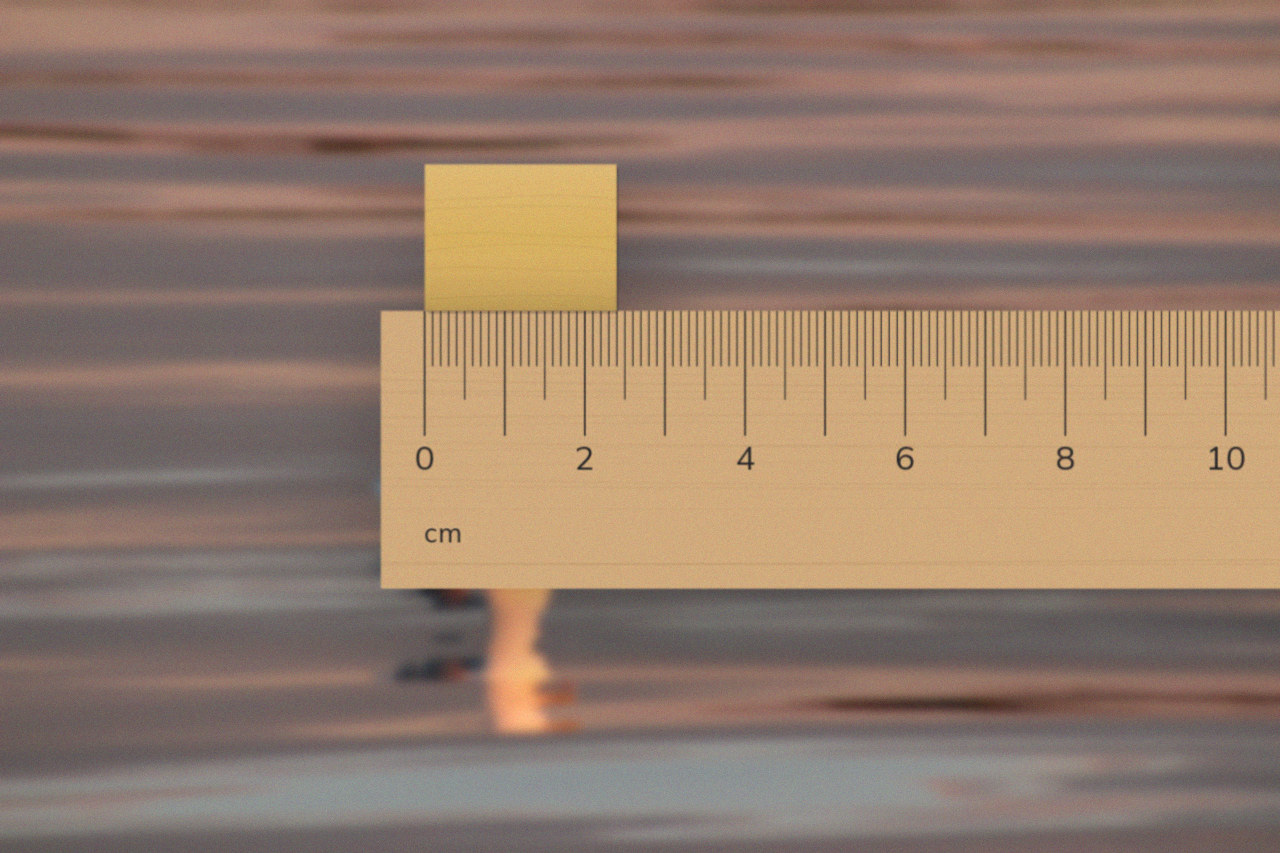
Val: 2.4 cm
